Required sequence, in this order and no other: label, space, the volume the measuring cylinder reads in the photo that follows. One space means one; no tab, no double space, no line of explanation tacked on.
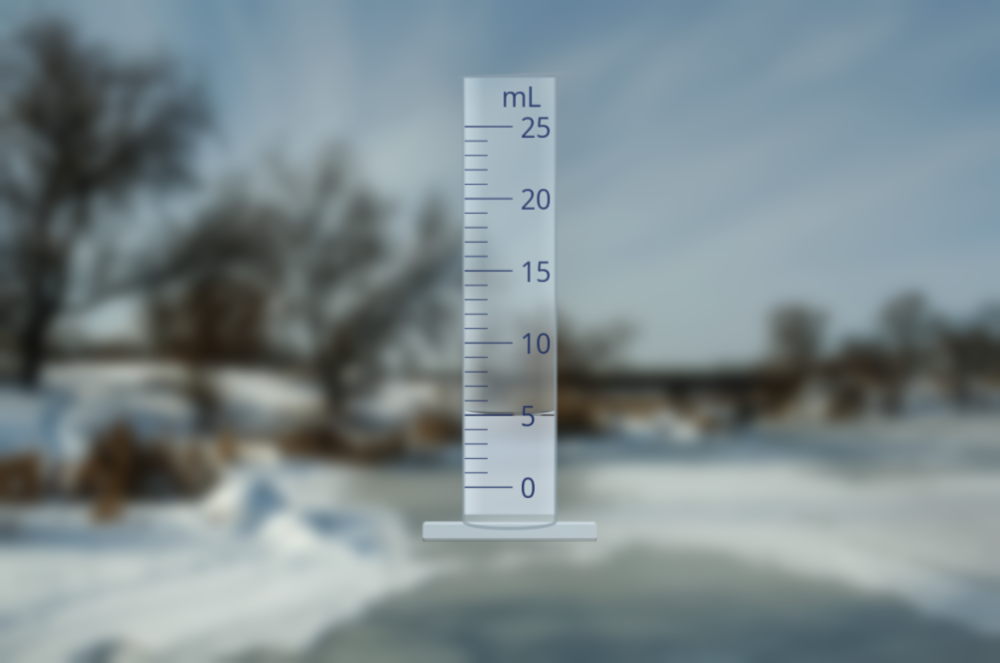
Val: 5 mL
